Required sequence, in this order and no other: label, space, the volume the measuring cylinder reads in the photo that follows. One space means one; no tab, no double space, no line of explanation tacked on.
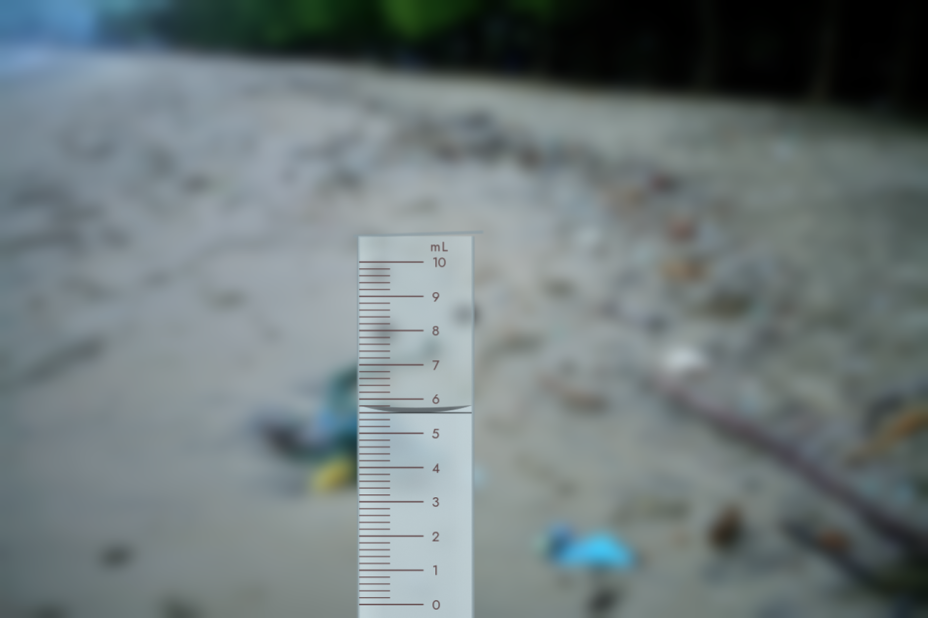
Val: 5.6 mL
